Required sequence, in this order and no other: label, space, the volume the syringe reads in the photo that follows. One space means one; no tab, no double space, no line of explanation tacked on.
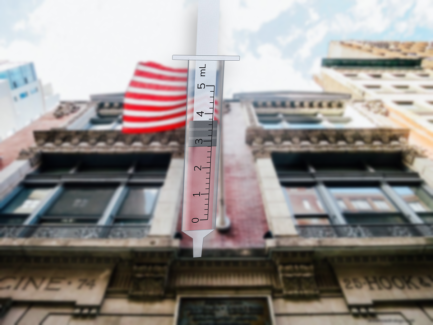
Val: 2.8 mL
